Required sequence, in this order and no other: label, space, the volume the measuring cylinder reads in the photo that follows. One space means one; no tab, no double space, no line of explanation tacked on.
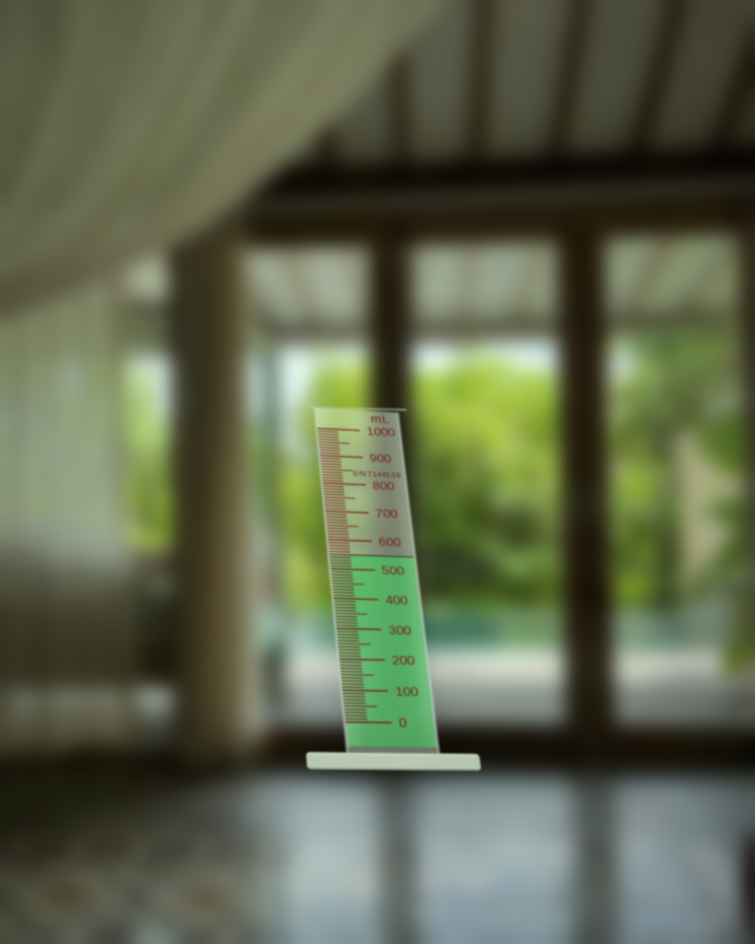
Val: 550 mL
